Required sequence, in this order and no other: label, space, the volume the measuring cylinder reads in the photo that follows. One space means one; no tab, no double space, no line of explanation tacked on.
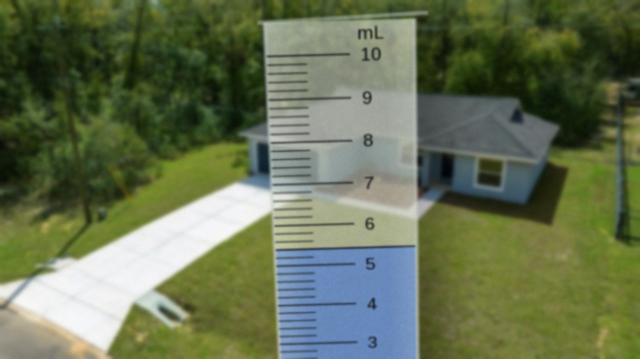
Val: 5.4 mL
